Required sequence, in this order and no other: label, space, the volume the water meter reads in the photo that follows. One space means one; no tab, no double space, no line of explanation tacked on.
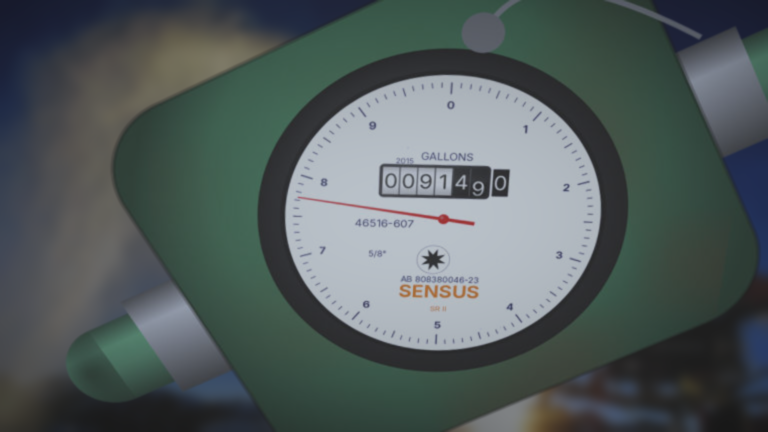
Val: 91487.7 gal
